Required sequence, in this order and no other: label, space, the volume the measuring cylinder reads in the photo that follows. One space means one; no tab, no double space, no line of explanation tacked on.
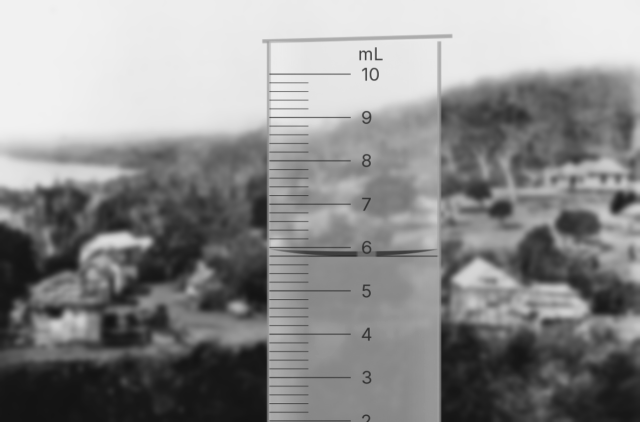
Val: 5.8 mL
